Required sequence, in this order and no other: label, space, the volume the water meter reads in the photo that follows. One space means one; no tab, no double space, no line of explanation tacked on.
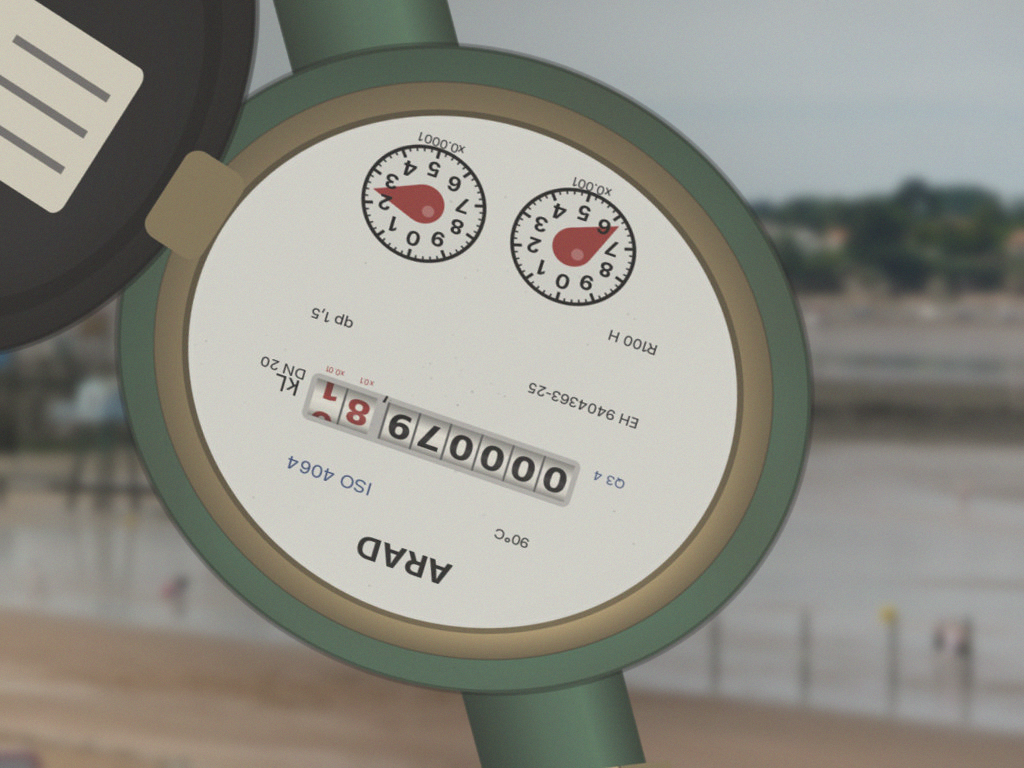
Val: 79.8062 kL
